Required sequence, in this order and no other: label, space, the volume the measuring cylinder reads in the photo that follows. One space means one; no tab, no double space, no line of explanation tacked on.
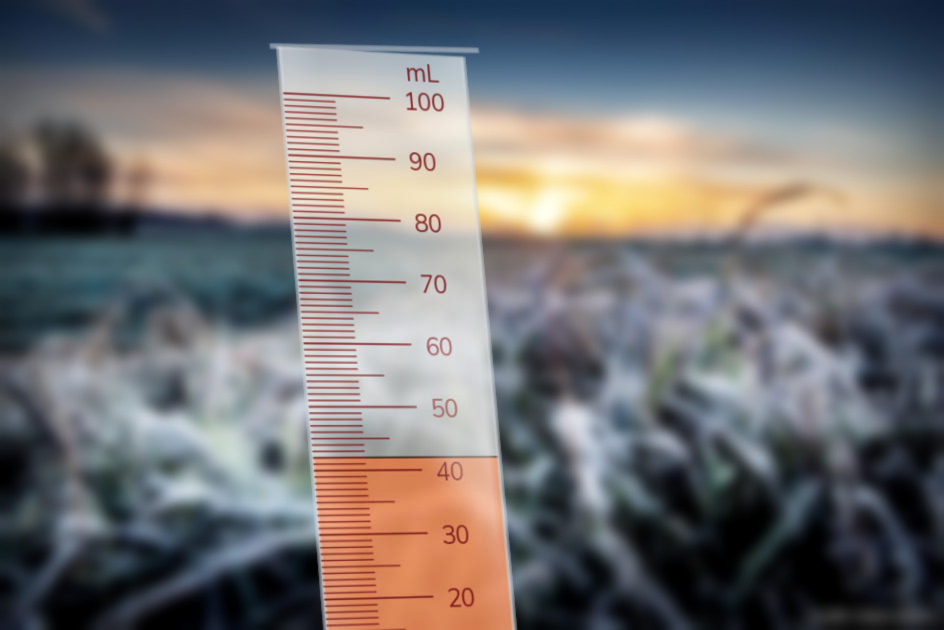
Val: 42 mL
